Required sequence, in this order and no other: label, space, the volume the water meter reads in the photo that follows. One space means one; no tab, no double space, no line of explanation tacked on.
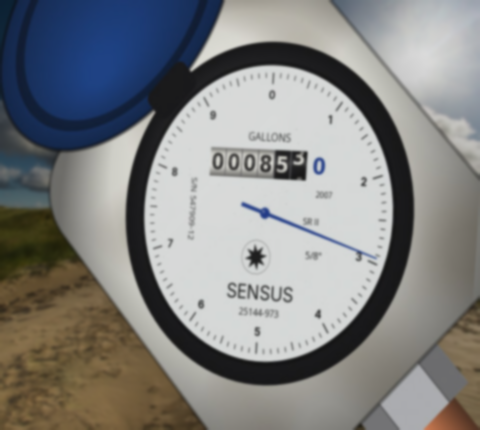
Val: 8532.9 gal
